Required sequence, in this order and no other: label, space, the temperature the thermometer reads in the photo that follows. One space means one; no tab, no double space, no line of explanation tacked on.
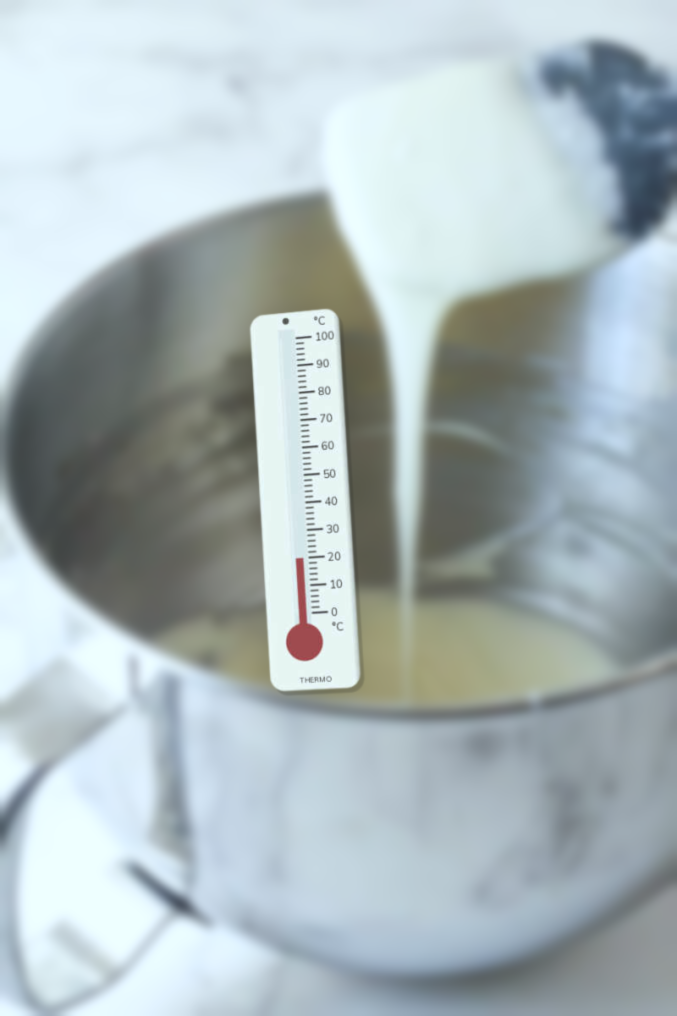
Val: 20 °C
